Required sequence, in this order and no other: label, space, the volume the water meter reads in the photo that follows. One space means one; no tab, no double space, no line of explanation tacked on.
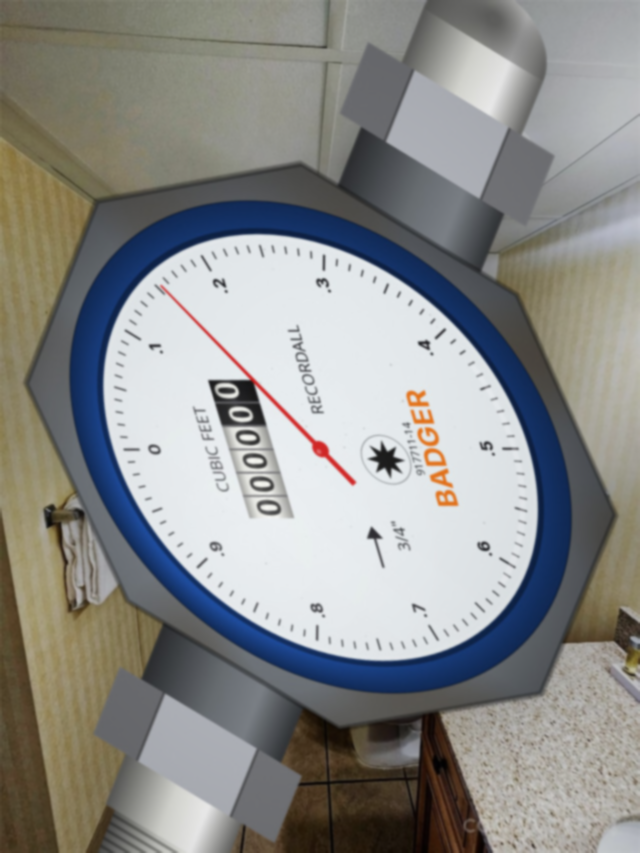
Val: 0.15 ft³
